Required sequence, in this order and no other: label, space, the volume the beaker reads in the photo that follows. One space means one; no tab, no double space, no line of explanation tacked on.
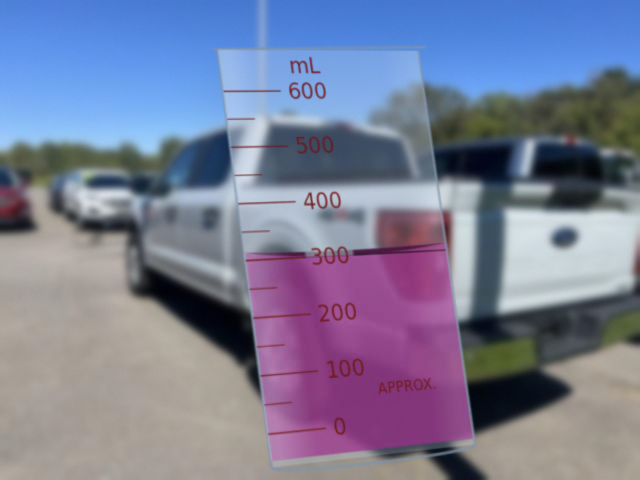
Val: 300 mL
